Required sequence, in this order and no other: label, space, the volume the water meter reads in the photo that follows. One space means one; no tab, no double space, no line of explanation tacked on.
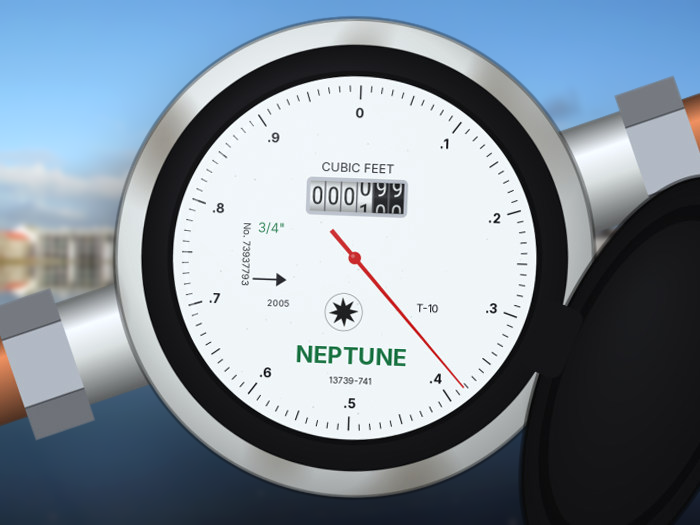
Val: 99.38 ft³
